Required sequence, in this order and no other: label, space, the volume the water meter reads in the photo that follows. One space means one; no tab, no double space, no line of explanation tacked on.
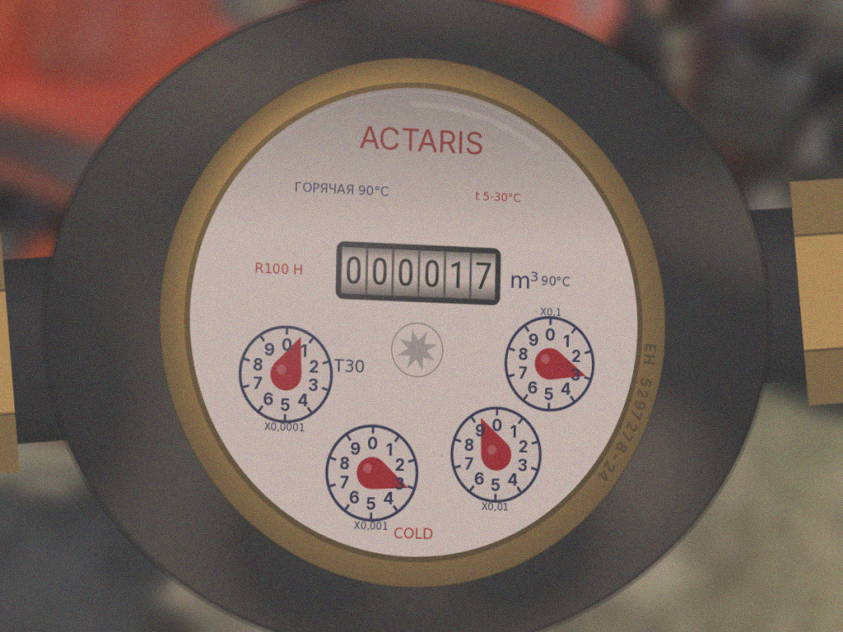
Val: 17.2930 m³
